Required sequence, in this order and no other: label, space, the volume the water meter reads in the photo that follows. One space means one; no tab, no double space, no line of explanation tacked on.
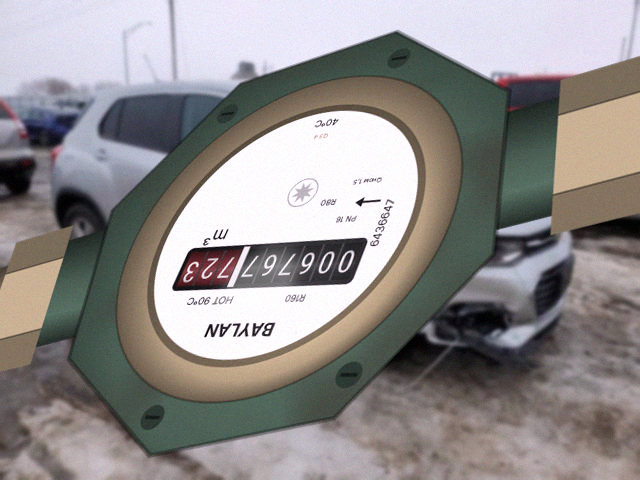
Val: 6767.723 m³
